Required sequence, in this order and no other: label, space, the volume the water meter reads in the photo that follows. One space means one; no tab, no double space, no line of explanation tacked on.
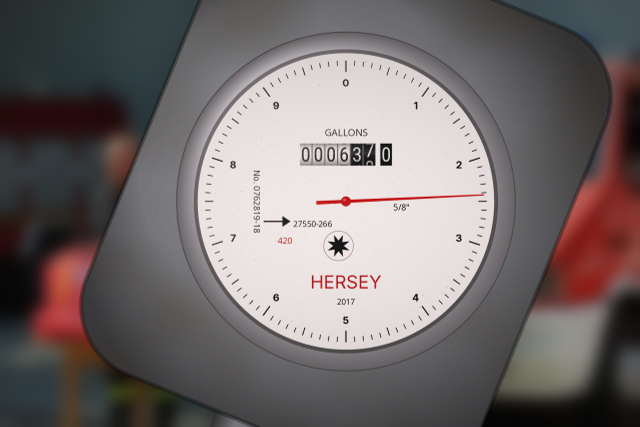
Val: 6372.4 gal
